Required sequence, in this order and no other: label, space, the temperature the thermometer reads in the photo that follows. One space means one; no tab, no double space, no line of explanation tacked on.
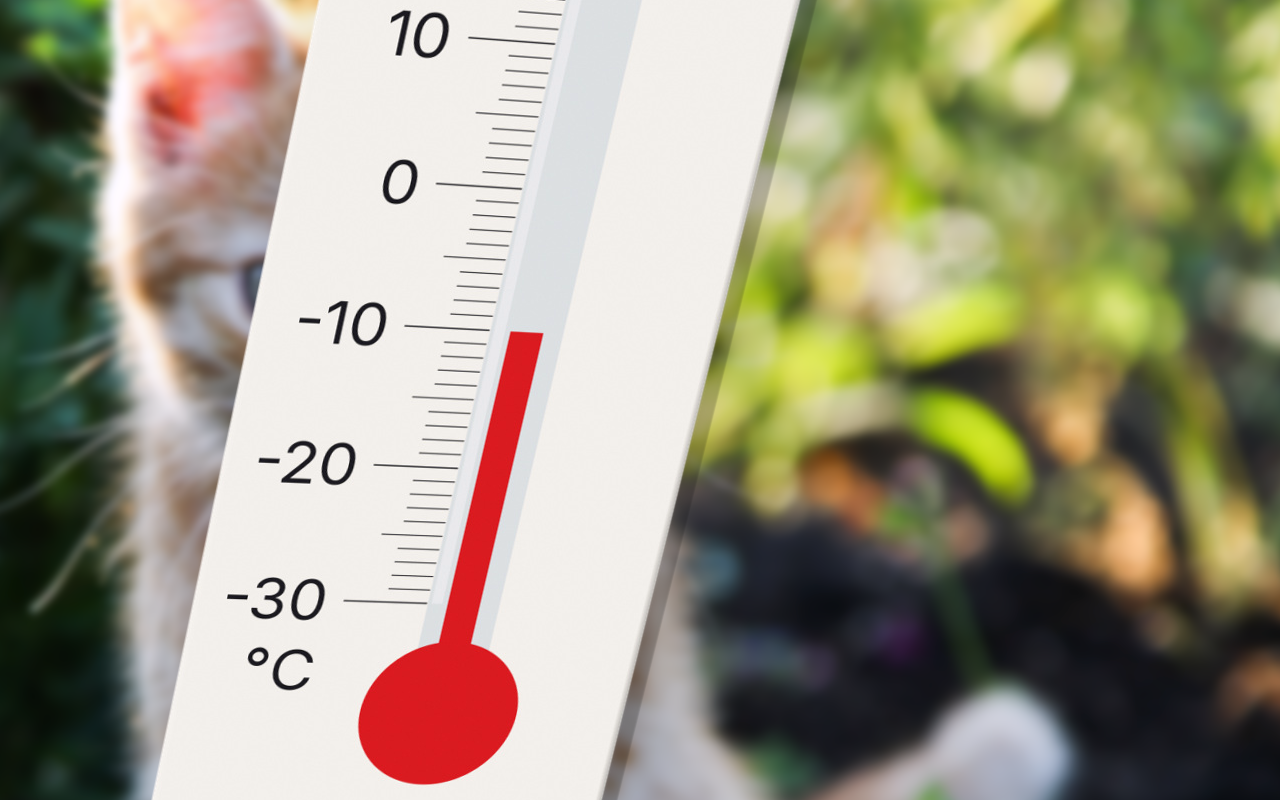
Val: -10 °C
